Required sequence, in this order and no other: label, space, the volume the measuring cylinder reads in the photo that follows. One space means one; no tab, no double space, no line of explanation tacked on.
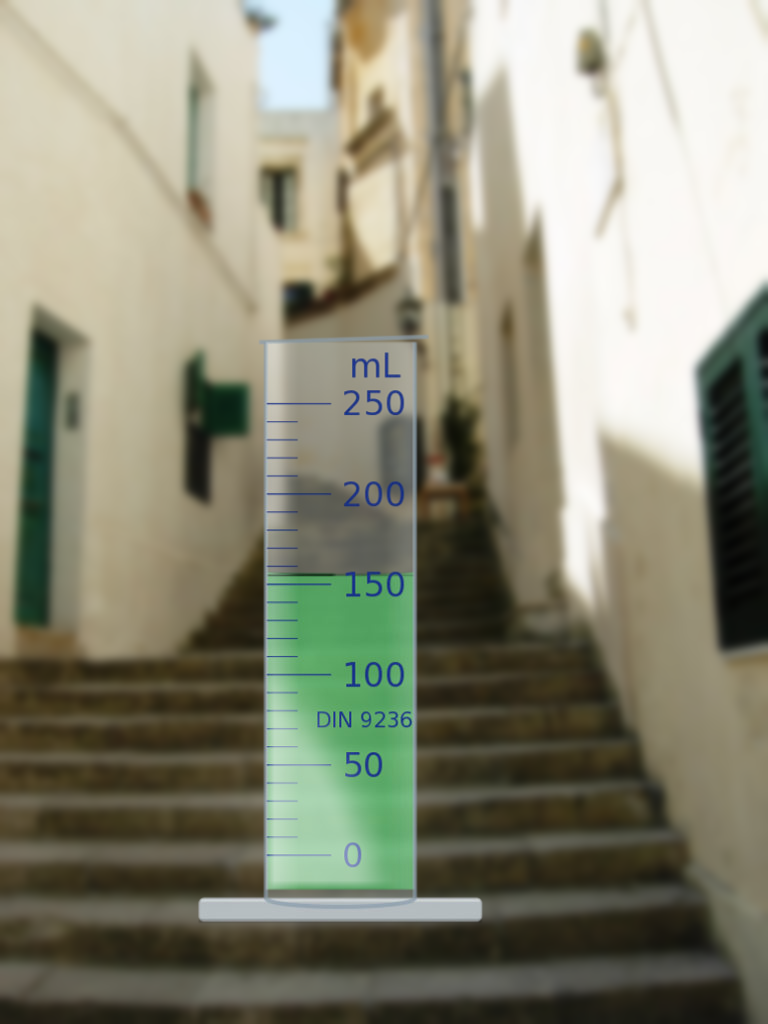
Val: 155 mL
